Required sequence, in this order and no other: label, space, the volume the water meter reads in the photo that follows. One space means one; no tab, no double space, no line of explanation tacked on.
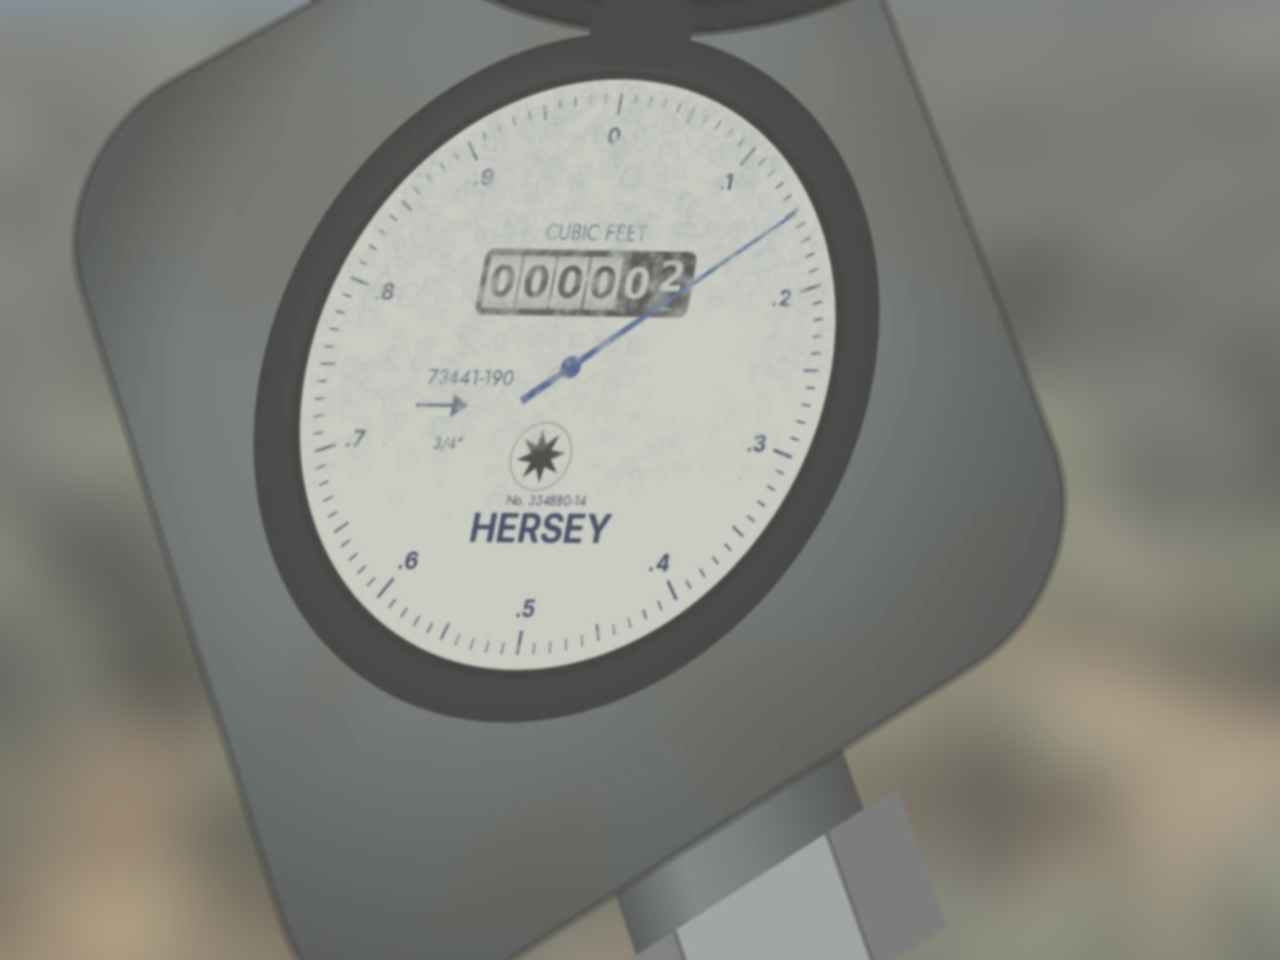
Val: 2.15 ft³
